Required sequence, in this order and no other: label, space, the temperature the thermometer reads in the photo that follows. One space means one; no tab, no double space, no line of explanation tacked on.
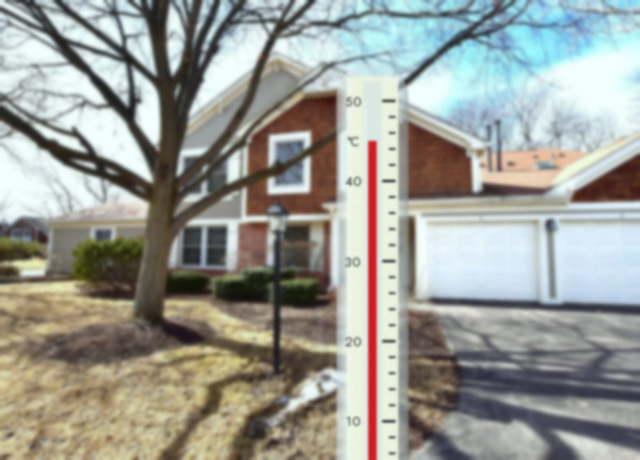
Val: 45 °C
